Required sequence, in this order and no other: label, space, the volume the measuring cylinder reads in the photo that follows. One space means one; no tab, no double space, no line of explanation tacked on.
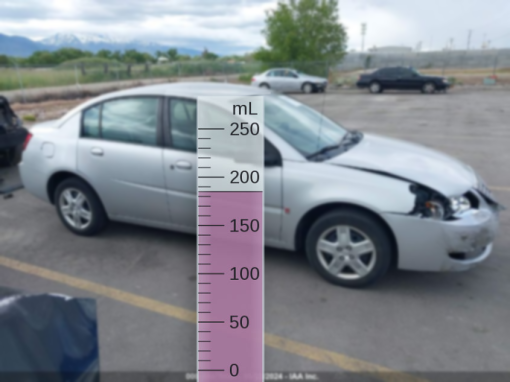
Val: 185 mL
